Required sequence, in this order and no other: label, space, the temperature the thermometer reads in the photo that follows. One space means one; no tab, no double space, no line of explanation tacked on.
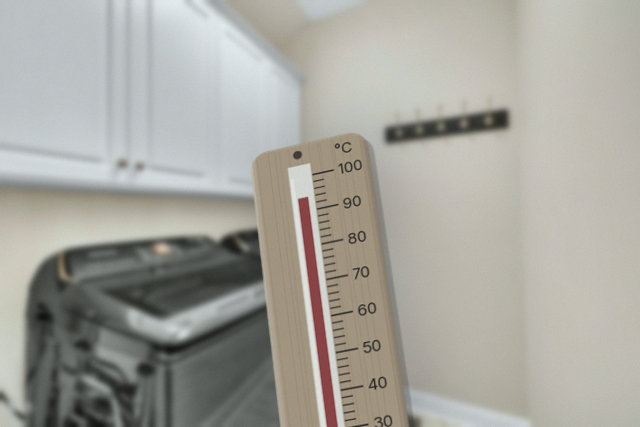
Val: 94 °C
